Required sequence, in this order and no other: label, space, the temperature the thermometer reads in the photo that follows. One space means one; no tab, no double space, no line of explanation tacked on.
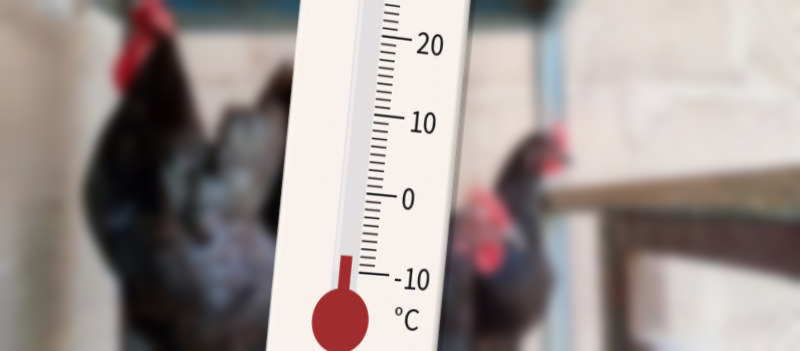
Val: -8 °C
